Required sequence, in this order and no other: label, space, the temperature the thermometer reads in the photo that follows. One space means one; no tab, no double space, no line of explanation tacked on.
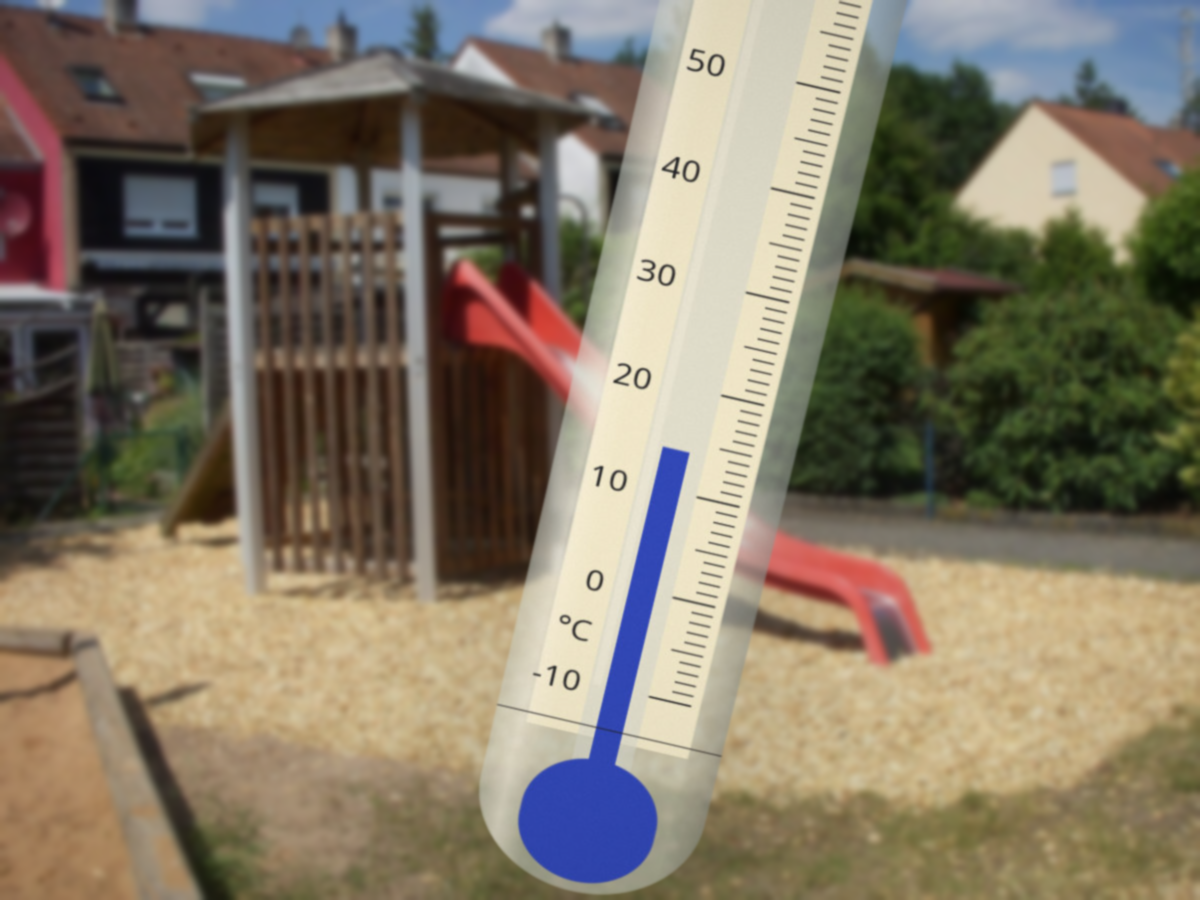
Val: 14 °C
